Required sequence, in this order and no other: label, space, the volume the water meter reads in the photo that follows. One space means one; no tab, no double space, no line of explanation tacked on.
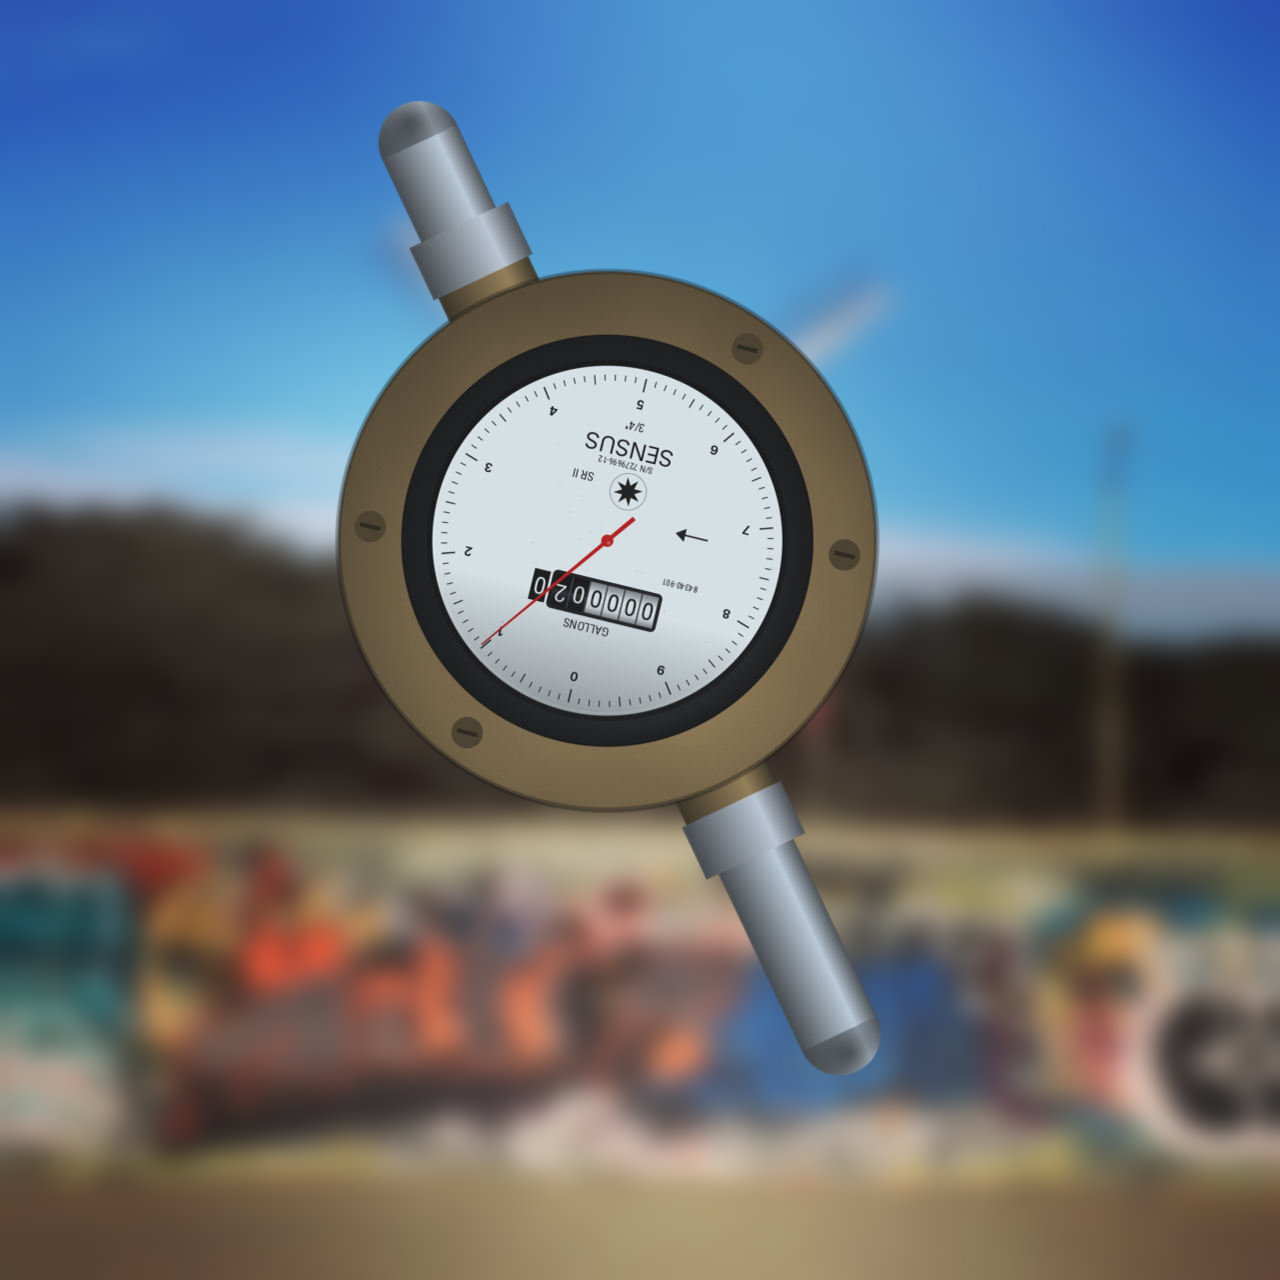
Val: 21.0 gal
